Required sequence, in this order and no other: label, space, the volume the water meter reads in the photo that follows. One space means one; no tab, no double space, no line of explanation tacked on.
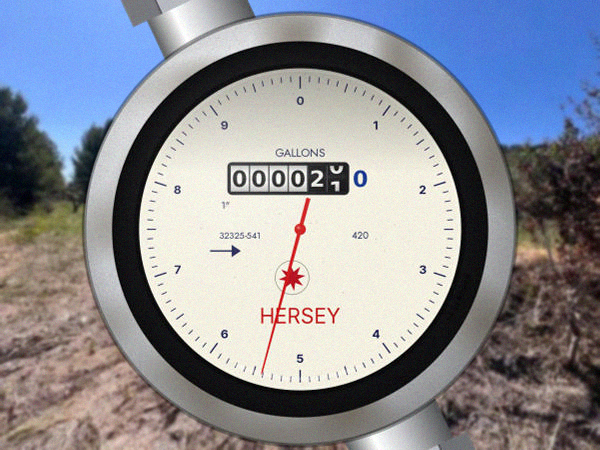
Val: 205.4 gal
